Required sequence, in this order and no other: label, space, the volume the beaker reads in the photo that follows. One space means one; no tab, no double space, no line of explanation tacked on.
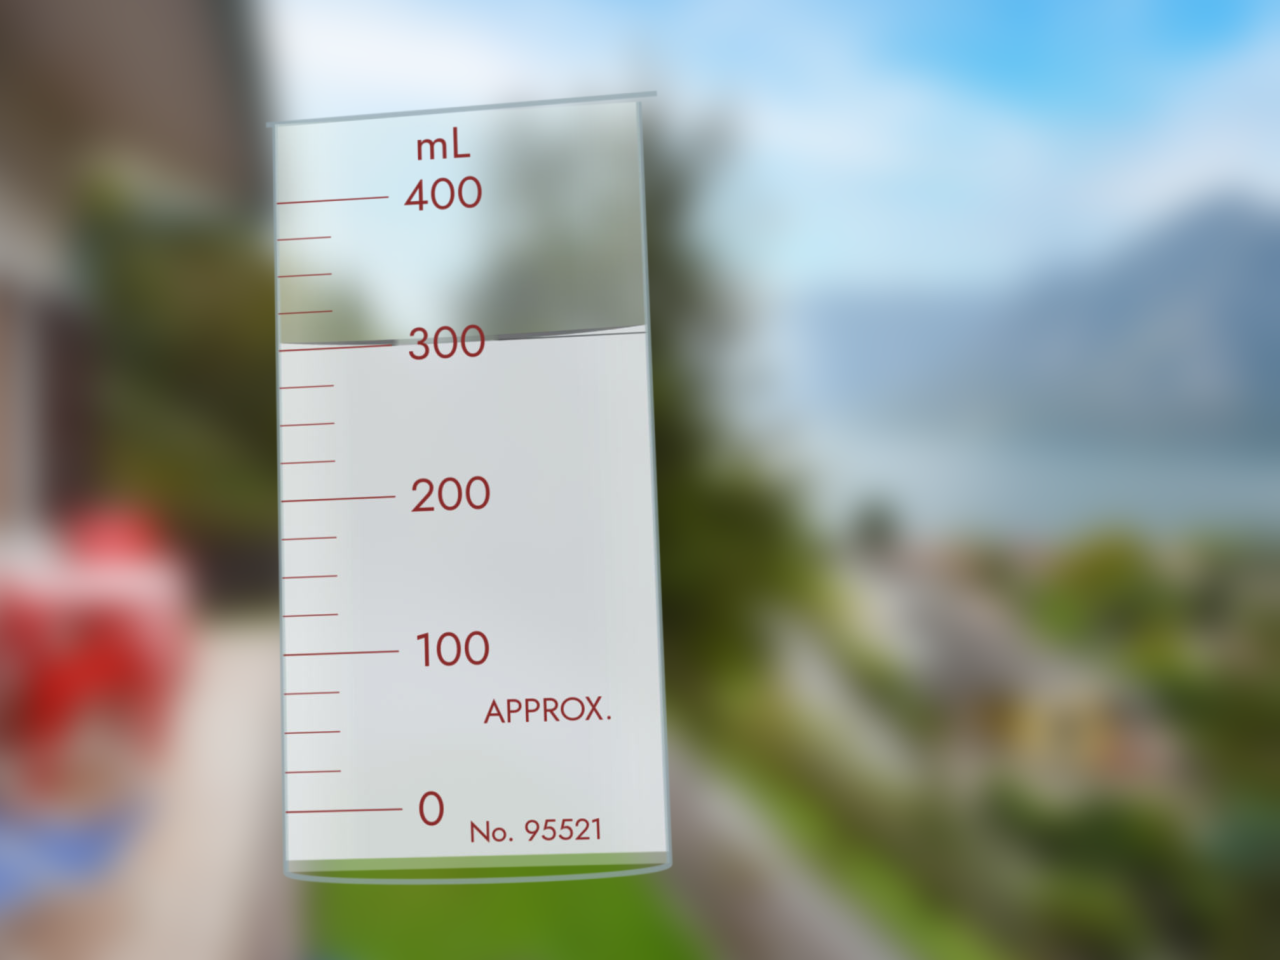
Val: 300 mL
